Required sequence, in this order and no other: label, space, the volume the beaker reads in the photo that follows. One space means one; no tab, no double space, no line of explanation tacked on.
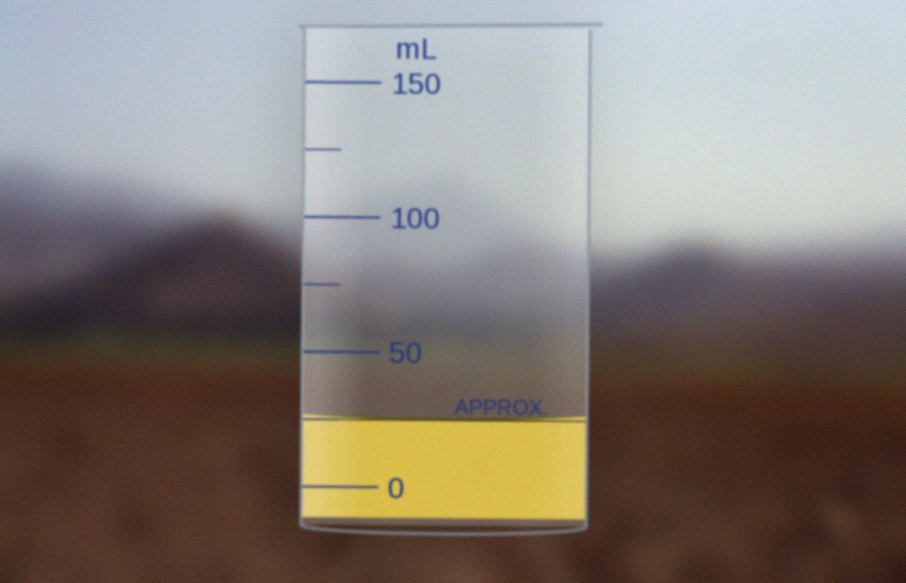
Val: 25 mL
